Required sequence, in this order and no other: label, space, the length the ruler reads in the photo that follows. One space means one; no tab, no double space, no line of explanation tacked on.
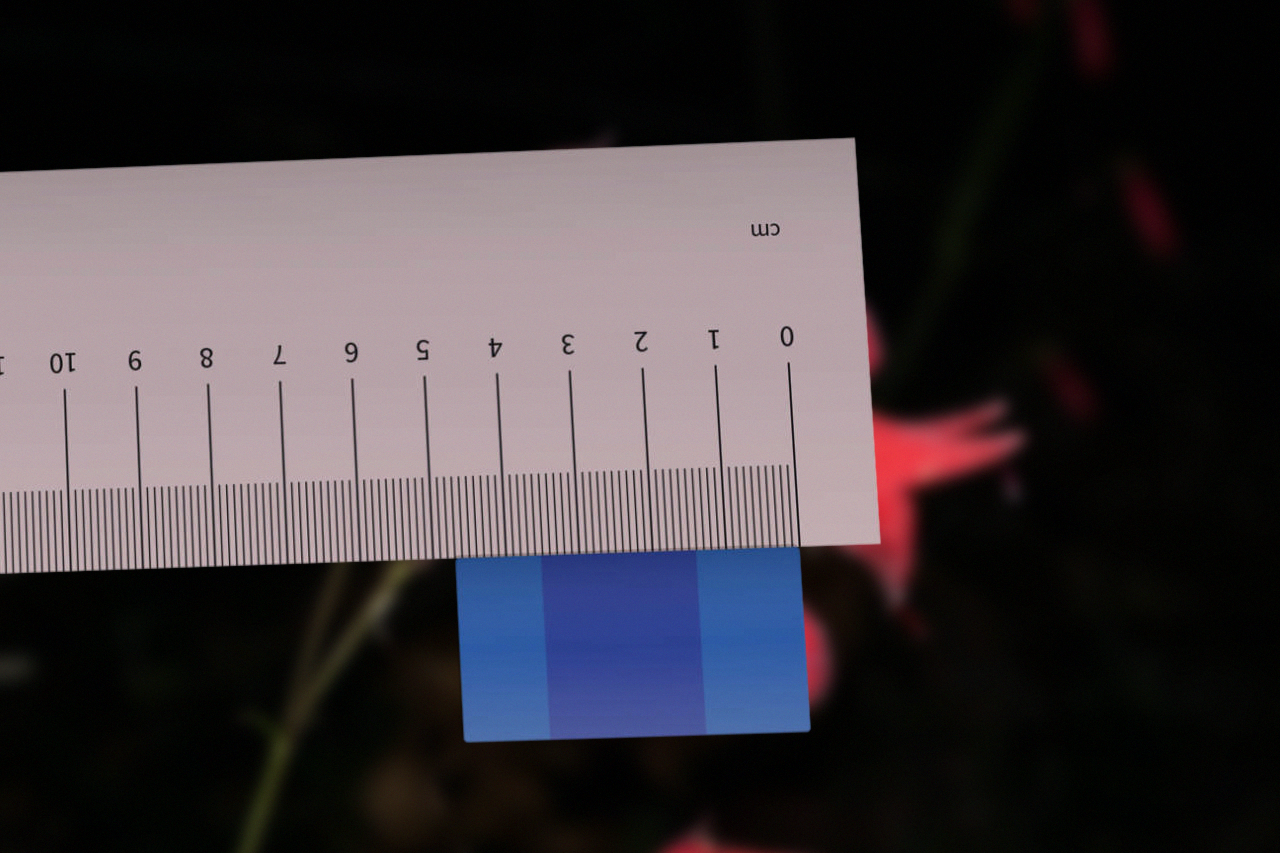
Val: 4.7 cm
